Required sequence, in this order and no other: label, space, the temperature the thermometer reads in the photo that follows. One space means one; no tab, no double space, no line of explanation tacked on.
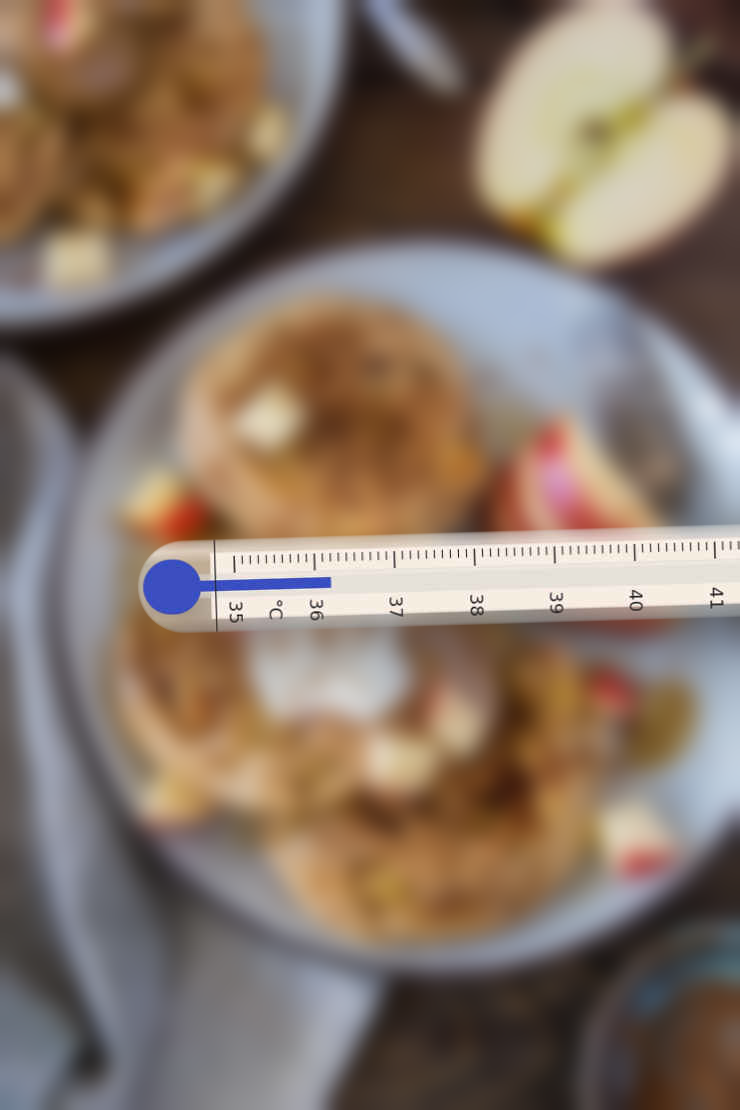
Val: 36.2 °C
